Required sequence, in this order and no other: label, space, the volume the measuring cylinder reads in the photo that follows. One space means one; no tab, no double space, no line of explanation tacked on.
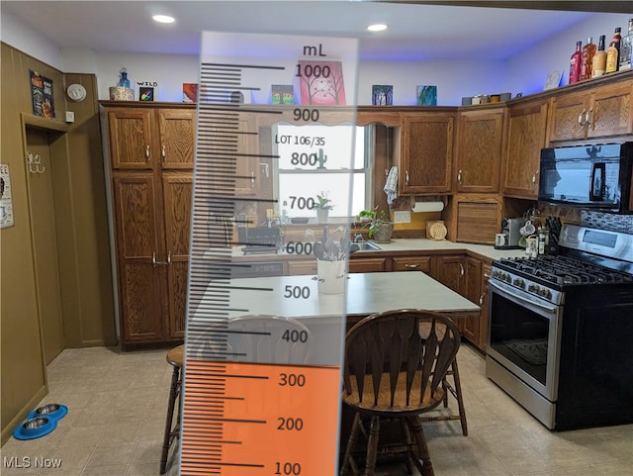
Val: 330 mL
